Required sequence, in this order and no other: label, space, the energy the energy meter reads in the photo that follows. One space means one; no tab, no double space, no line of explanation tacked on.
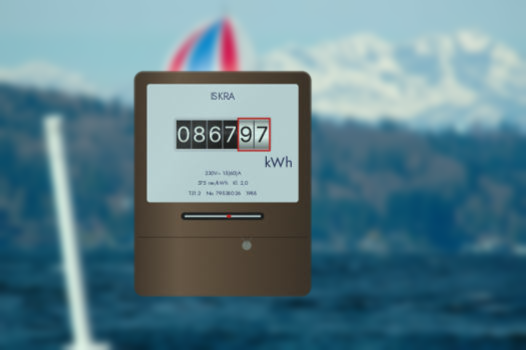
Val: 867.97 kWh
